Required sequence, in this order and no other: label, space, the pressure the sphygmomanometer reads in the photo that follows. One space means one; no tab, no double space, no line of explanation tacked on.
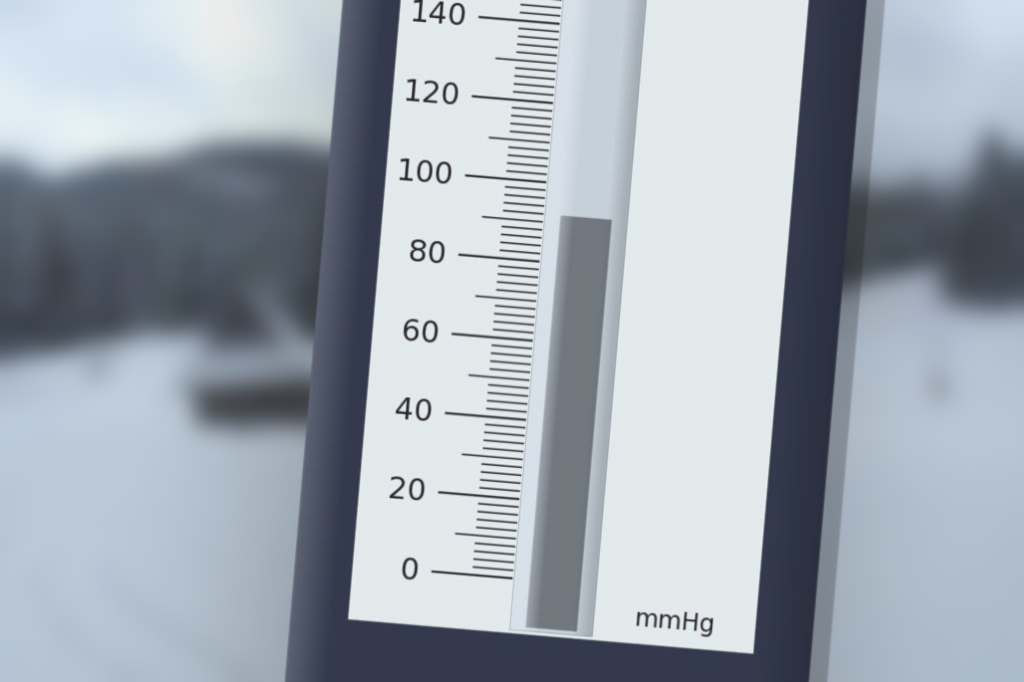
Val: 92 mmHg
